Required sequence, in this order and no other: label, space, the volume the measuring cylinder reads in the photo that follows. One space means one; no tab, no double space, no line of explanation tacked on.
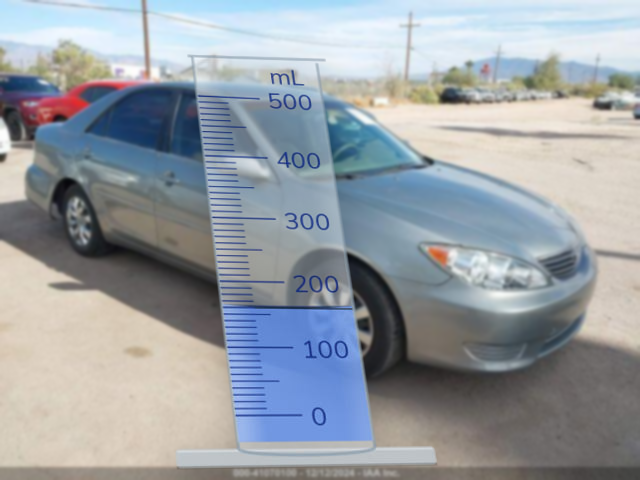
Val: 160 mL
